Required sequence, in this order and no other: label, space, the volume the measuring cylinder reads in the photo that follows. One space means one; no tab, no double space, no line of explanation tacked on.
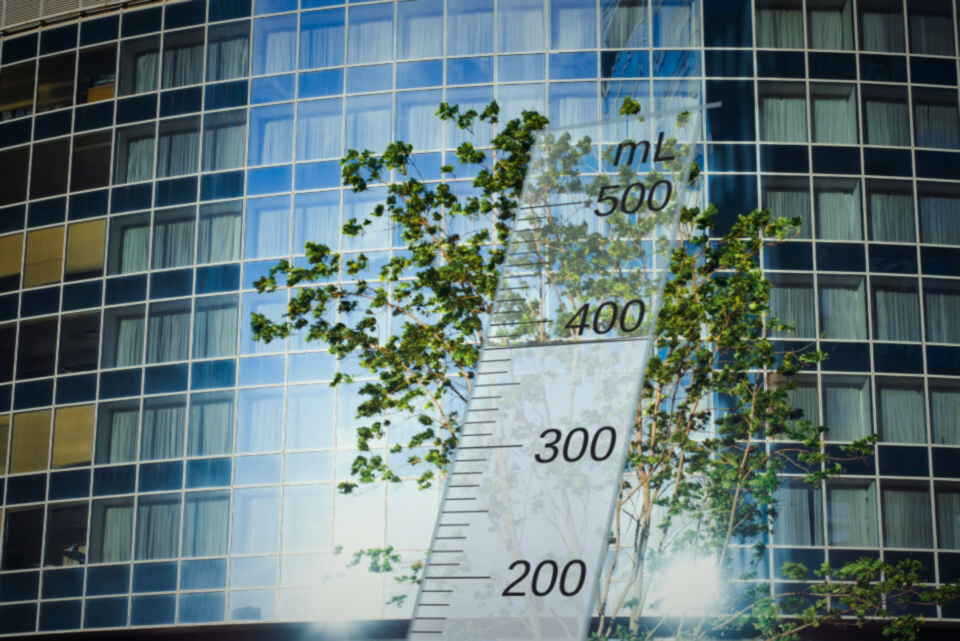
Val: 380 mL
